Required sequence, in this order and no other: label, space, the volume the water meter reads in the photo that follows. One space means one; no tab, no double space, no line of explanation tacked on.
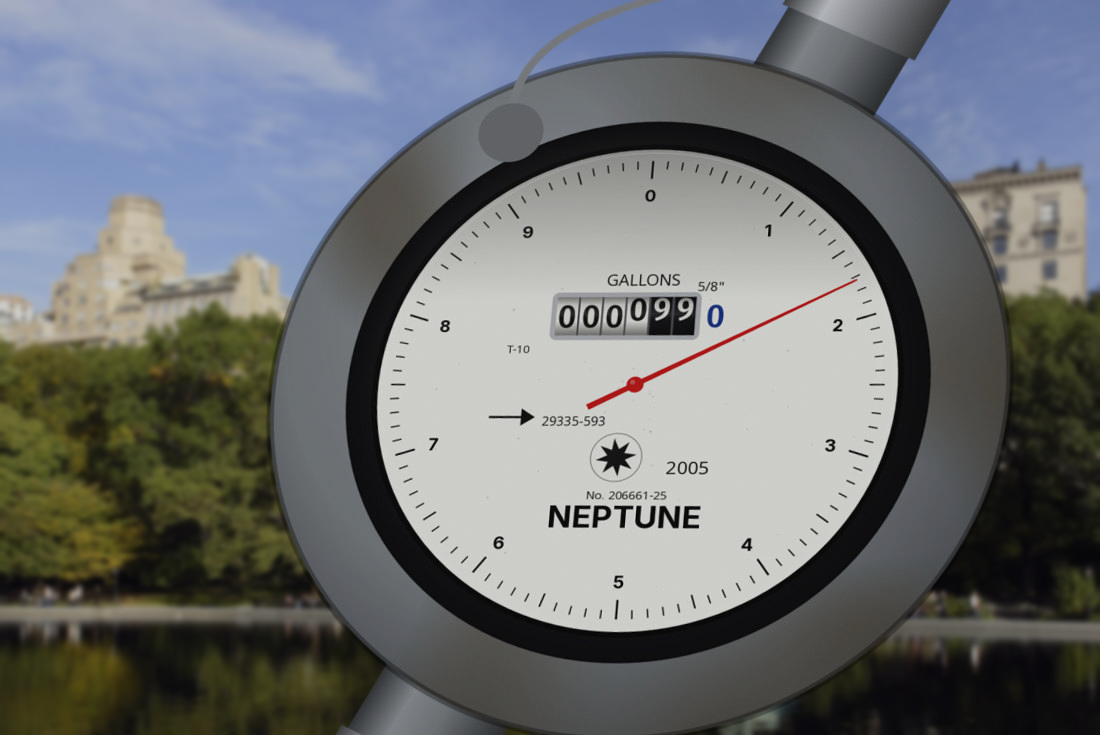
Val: 991.7 gal
